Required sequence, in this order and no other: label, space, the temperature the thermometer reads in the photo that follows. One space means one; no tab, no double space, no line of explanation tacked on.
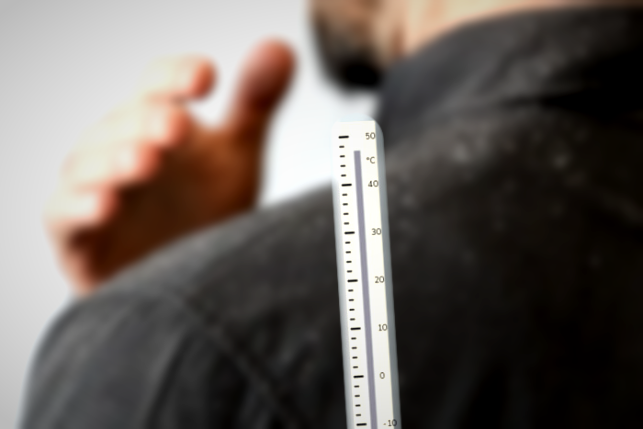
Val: 47 °C
